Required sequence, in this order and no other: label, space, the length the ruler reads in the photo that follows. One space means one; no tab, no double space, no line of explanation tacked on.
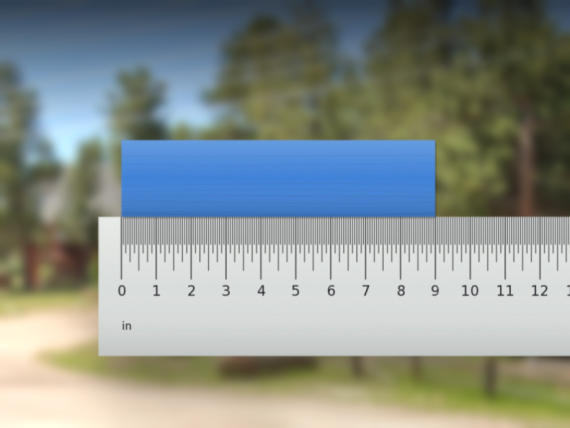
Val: 9 in
